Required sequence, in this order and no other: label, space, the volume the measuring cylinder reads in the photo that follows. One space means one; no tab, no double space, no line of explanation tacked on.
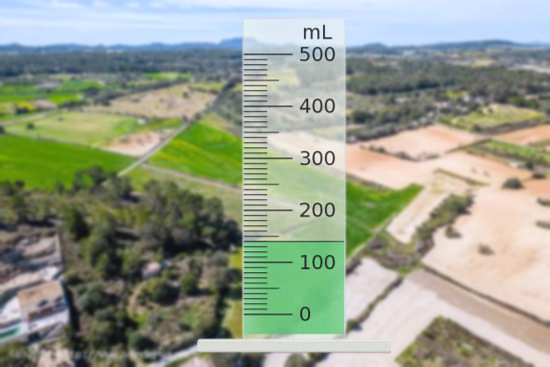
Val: 140 mL
